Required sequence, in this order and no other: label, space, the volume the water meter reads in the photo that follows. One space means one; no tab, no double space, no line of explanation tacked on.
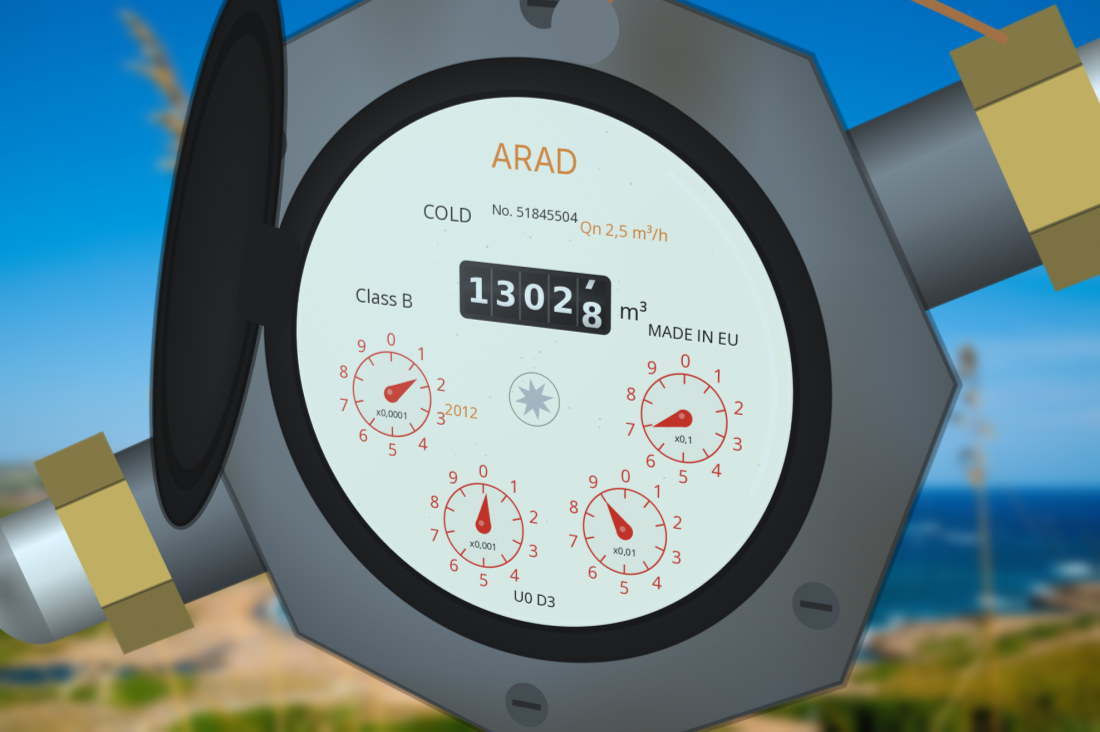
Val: 13027.6901 m³
